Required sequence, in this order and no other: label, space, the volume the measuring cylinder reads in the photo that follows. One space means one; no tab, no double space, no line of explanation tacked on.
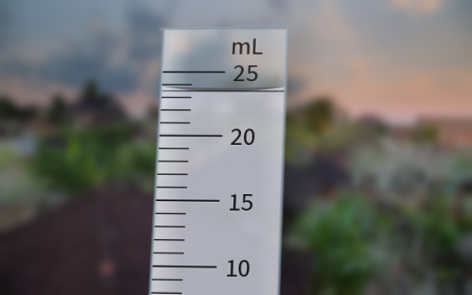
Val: 23.5 mL
